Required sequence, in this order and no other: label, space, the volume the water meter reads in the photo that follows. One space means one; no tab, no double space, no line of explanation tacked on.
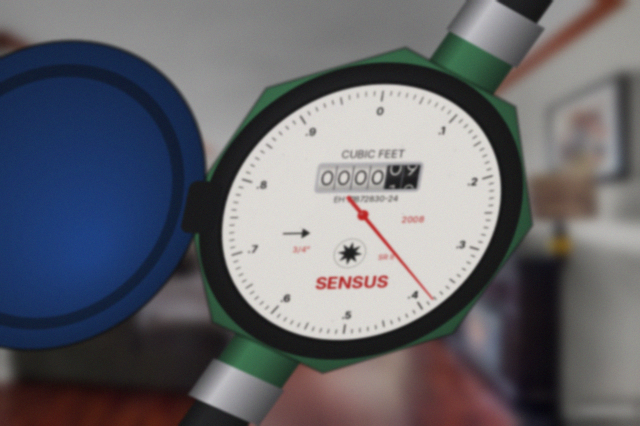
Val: 9.38 ft³
